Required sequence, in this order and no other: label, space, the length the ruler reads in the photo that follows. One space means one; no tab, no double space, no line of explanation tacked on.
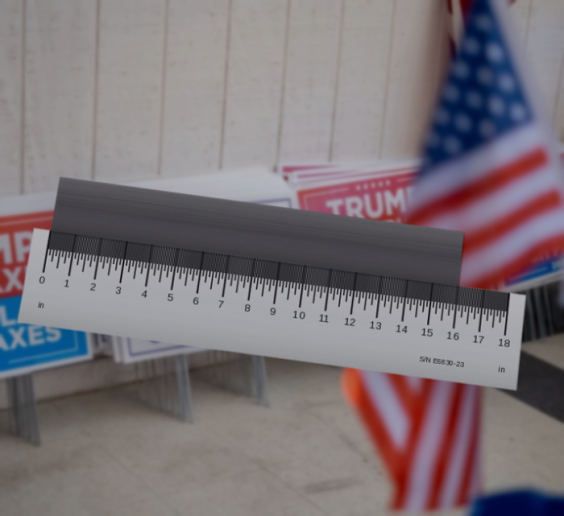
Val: 16 in
